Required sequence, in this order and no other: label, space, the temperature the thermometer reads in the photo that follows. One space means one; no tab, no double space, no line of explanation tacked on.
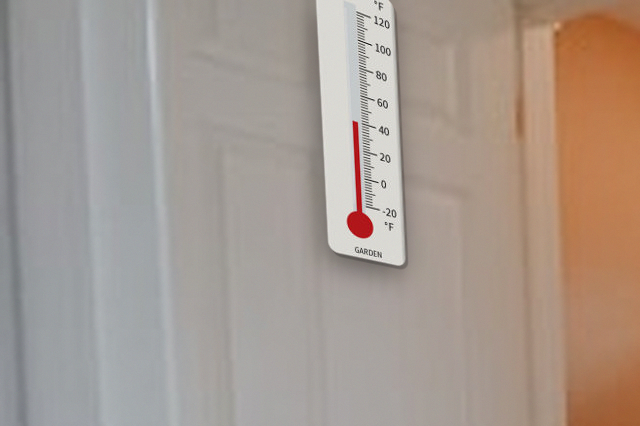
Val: 40 °F
